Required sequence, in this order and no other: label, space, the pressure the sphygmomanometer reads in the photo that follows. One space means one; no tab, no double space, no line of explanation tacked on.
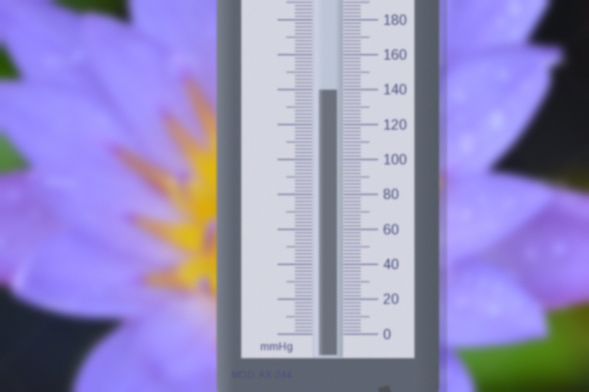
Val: 140 mmHg
